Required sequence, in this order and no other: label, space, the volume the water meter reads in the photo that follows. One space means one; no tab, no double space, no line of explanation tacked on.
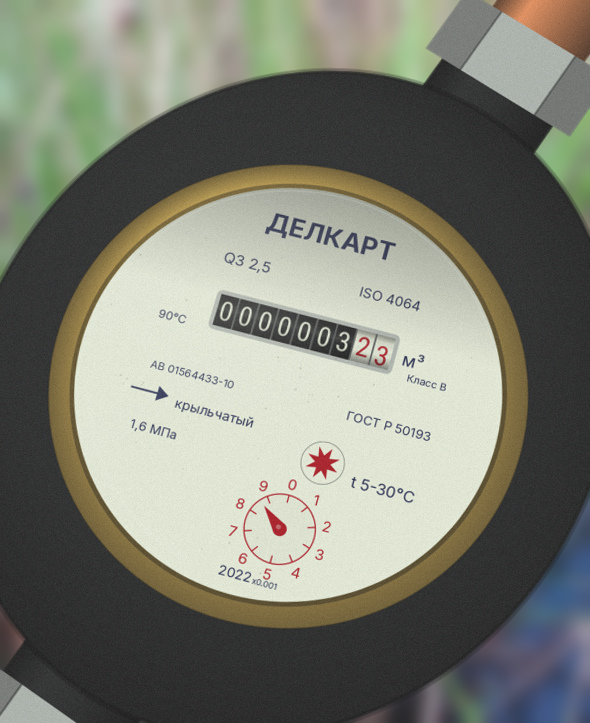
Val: 3.228 m³
